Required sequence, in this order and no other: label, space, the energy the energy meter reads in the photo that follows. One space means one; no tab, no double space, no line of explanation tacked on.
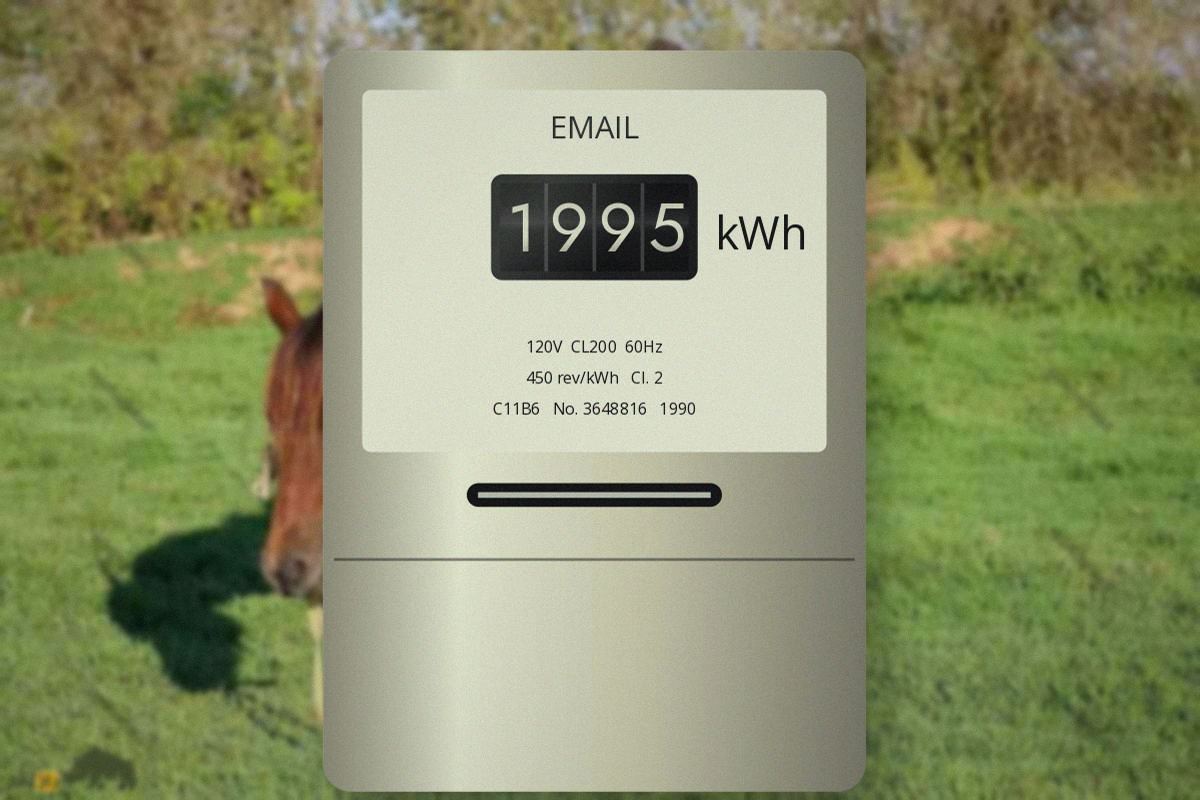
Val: 1995 kWh
